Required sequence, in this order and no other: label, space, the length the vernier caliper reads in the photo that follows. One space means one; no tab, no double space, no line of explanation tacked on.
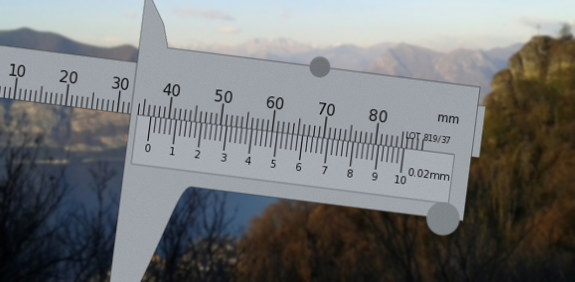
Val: 36.5 mm
